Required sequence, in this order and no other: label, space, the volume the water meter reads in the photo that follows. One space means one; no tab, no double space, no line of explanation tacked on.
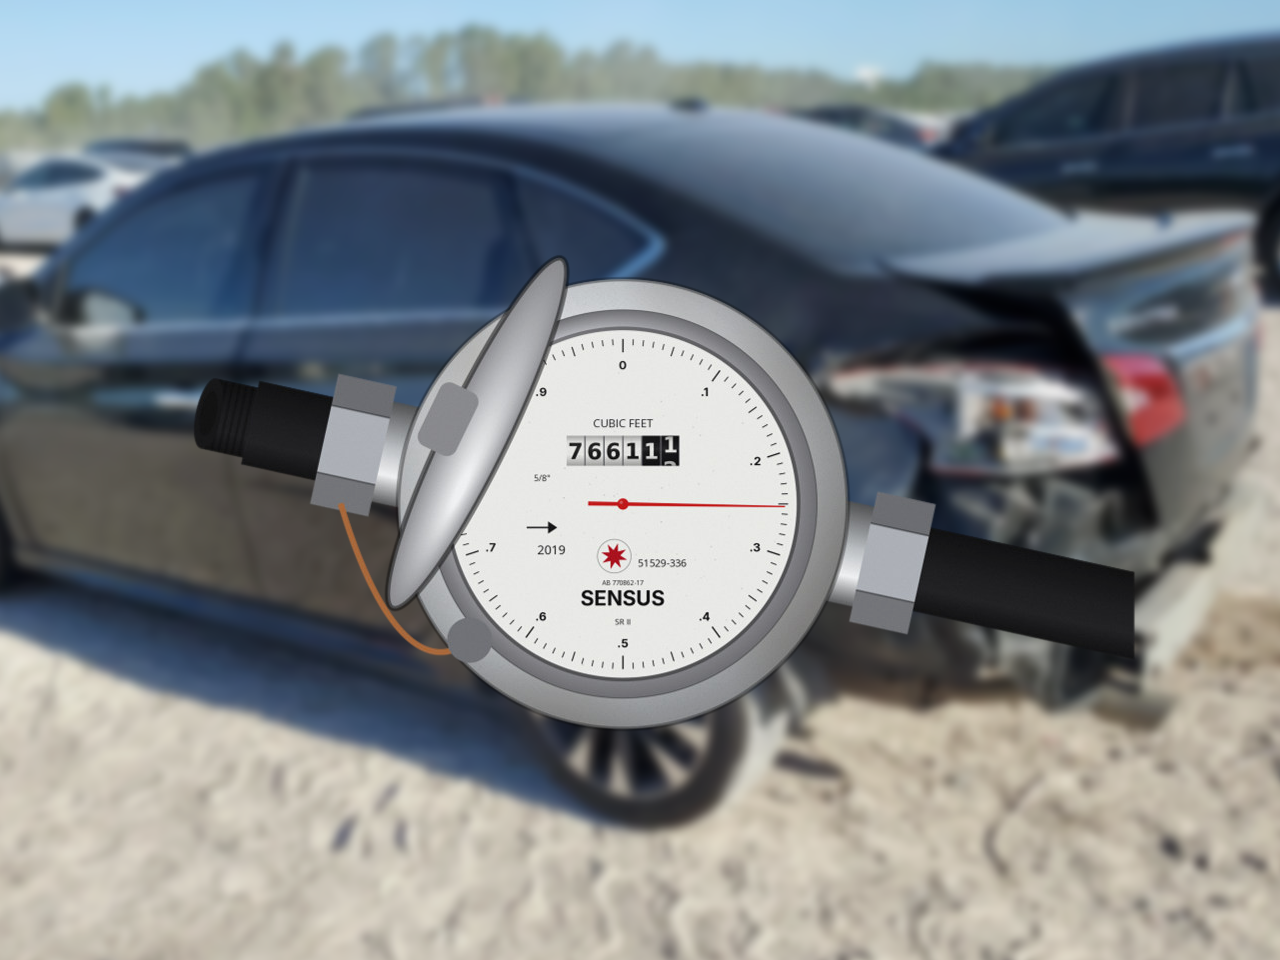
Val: 766111.25 ft³
